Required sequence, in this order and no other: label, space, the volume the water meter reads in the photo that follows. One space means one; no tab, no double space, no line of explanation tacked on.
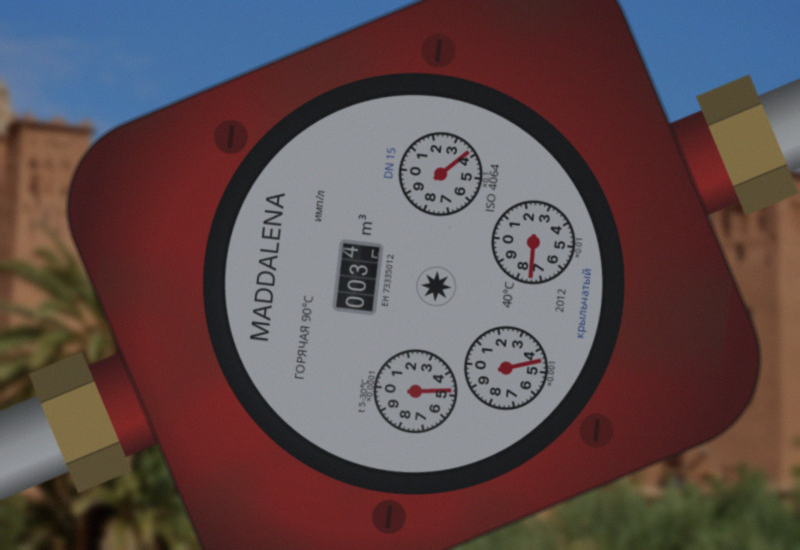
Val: 34.3744 m³
